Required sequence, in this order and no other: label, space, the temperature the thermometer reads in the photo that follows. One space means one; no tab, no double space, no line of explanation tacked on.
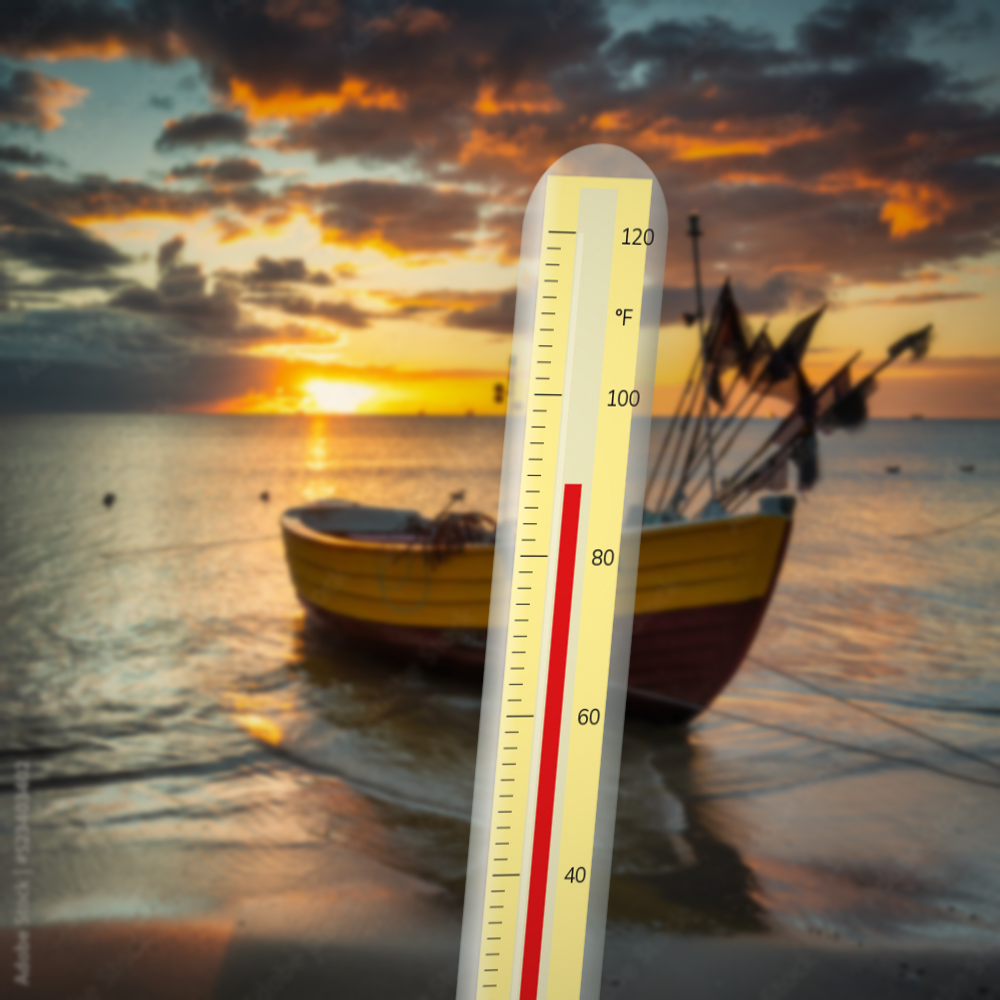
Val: 89 °F
